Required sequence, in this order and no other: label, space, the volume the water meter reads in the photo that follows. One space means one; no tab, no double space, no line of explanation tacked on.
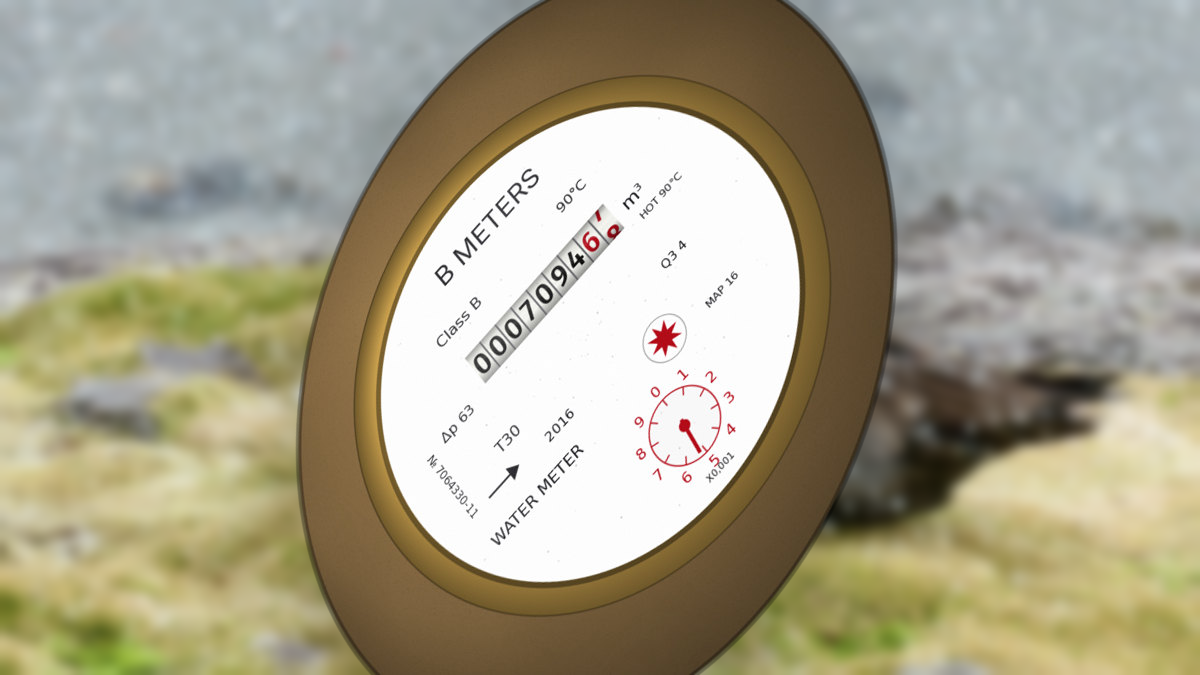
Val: 7094.675 m³
